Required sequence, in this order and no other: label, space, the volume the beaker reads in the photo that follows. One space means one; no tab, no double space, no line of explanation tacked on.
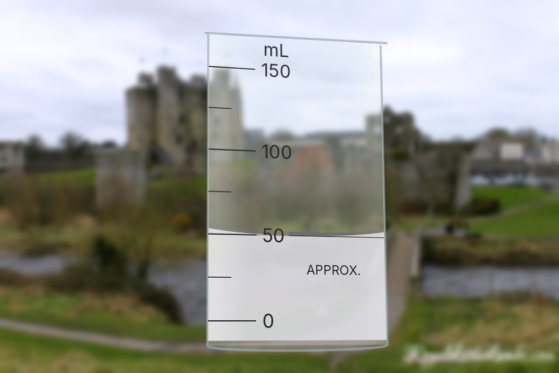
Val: 50 mL
